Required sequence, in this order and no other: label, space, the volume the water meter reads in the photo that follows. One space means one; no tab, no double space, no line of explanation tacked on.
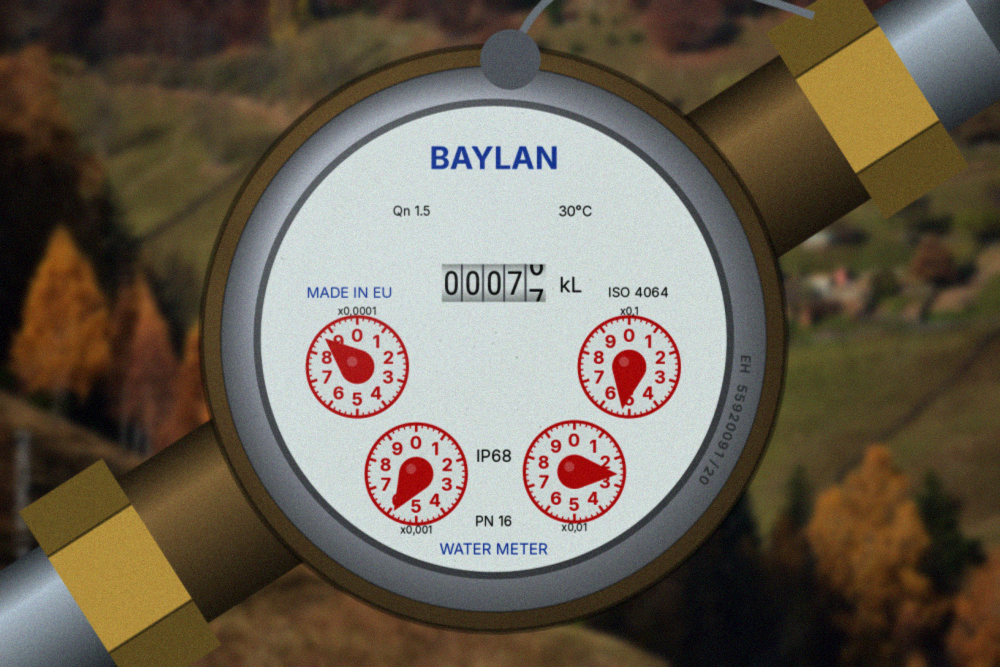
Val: 76.5258 kL
